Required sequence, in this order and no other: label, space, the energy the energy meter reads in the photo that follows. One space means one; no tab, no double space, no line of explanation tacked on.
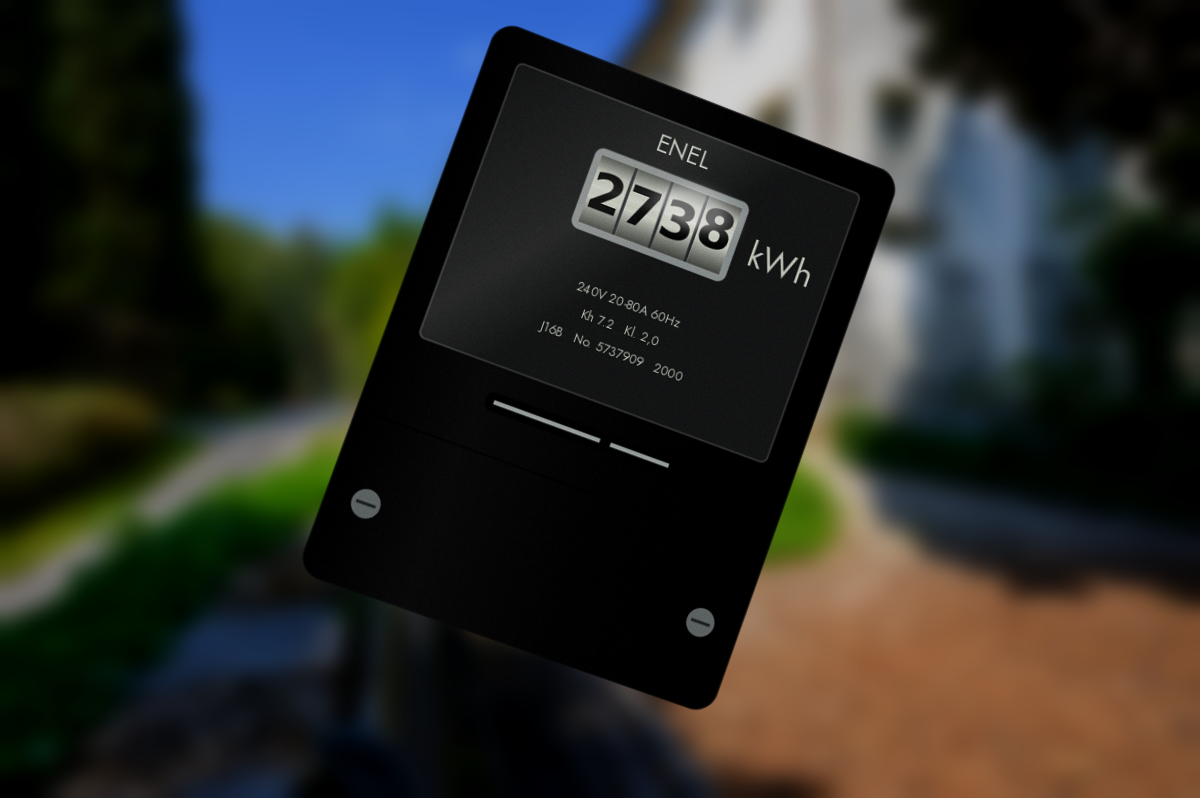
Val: 2738 kWh
